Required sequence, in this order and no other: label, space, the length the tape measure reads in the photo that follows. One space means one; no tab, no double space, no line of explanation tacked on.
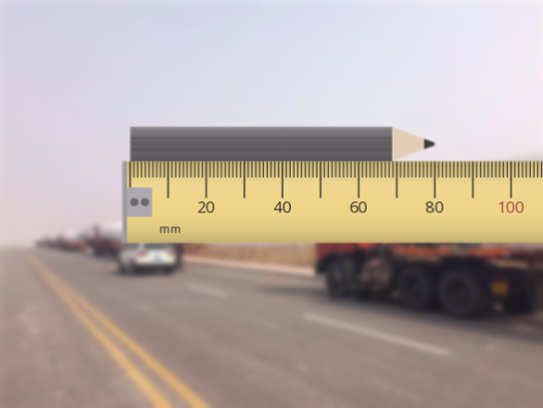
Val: 80 mm
